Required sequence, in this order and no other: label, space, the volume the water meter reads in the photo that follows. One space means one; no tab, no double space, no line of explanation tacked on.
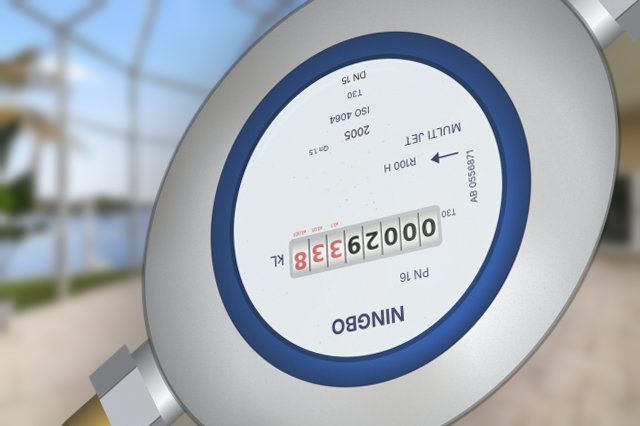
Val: 29.338 kL
